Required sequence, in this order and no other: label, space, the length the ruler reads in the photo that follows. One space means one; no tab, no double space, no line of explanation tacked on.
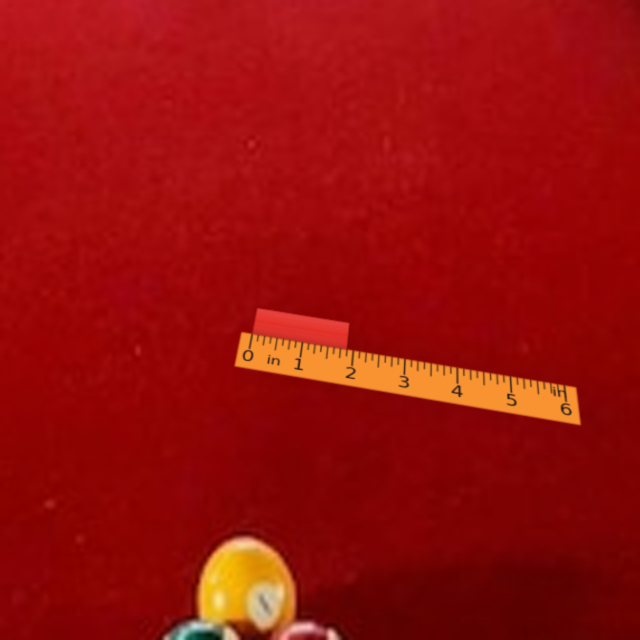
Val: 1.875 in
